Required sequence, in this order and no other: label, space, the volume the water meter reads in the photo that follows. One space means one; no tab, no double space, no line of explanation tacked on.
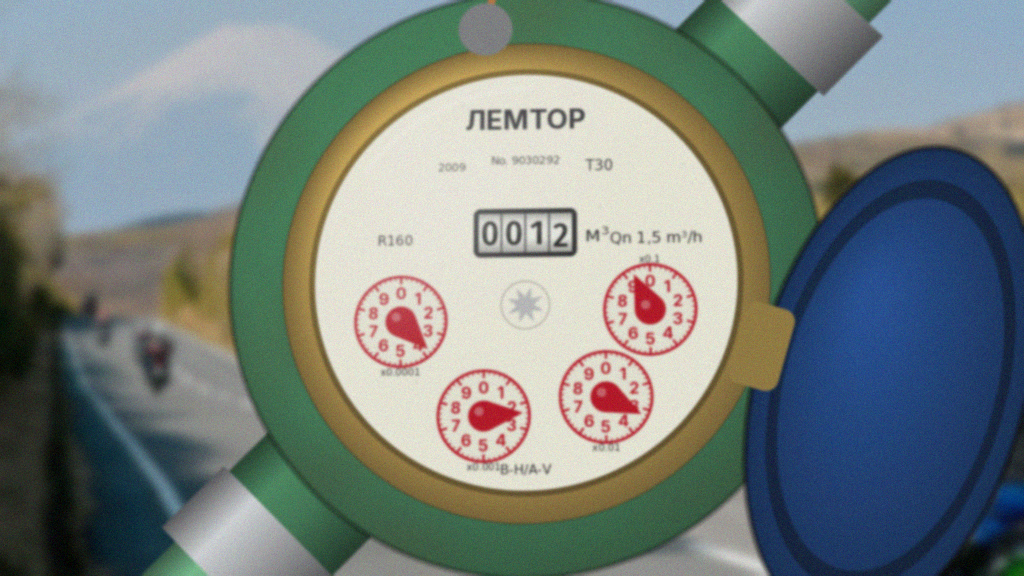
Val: 11.9323 m³
